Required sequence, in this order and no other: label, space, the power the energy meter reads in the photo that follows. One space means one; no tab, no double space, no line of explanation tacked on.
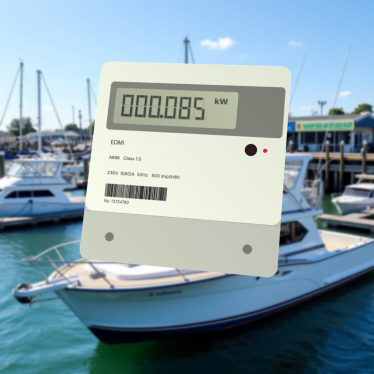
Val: 0.085 kW
